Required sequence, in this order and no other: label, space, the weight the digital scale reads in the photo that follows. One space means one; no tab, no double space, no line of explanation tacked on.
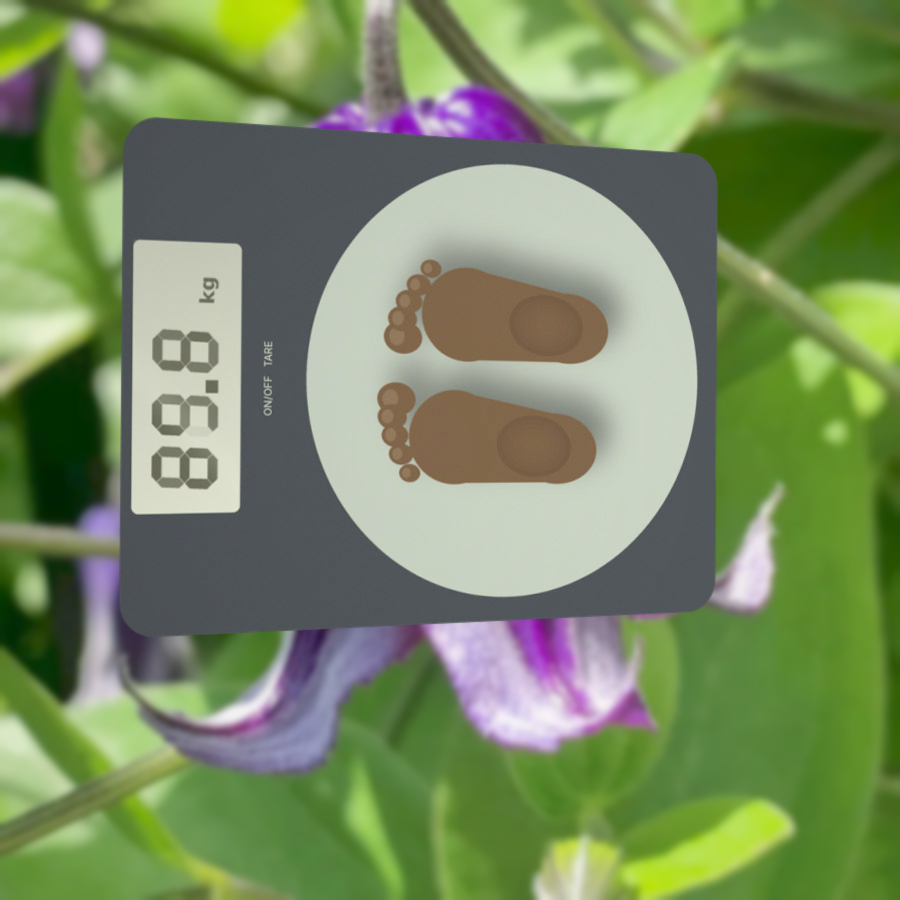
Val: 89.8 kg
